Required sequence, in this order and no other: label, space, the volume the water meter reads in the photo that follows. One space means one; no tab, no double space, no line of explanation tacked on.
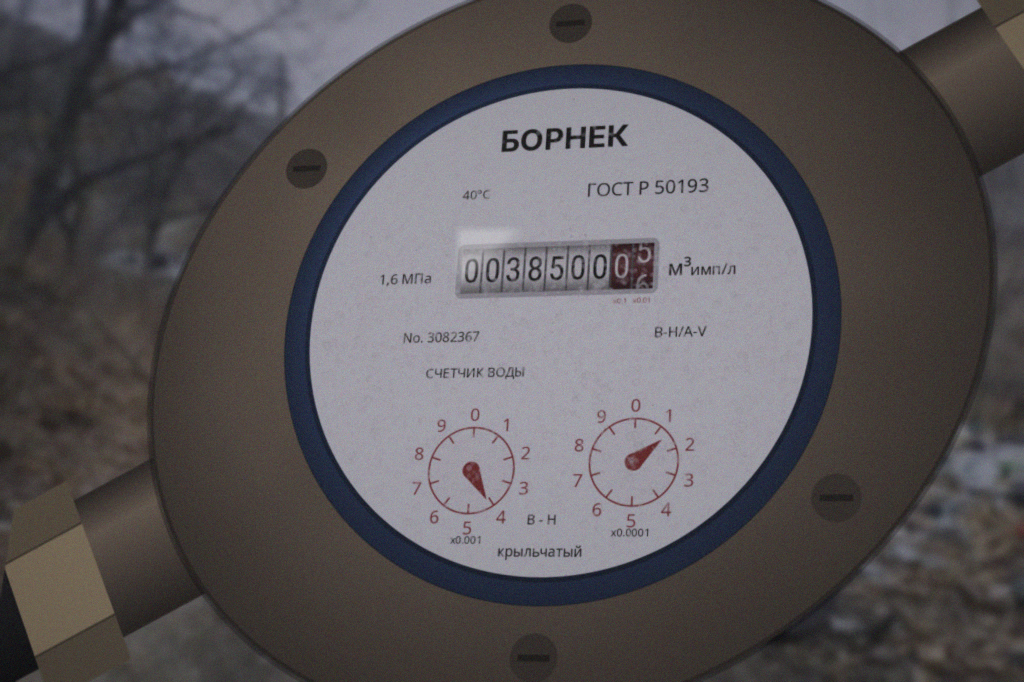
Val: 38500.0541 m³
